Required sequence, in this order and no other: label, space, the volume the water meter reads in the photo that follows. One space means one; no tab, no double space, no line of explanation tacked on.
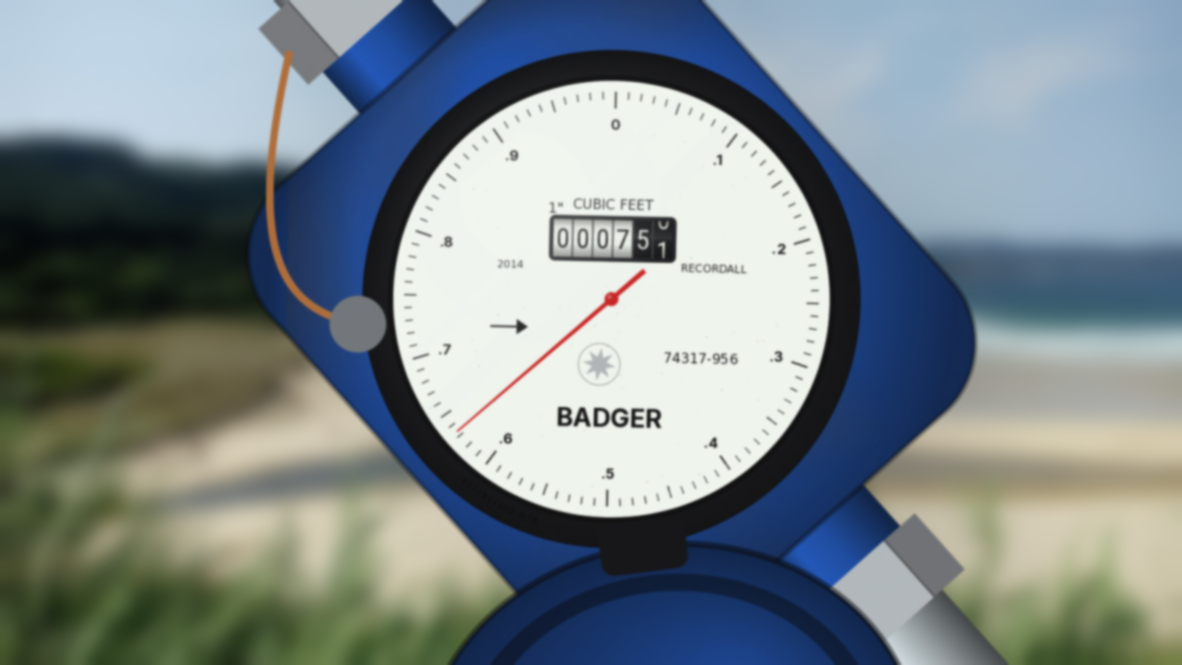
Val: 750.63 ft³
